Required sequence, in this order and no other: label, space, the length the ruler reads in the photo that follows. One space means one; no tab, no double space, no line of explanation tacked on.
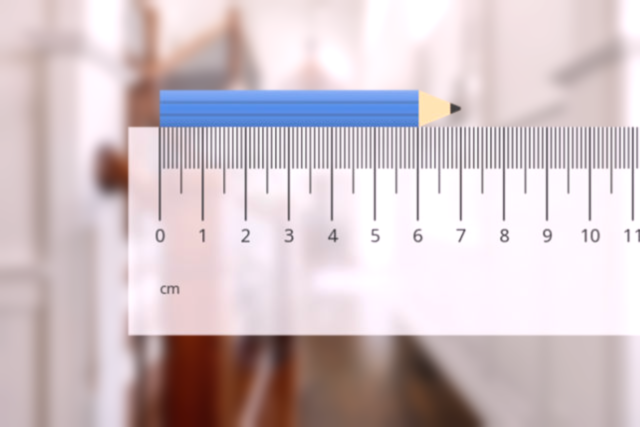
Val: 7 cm
